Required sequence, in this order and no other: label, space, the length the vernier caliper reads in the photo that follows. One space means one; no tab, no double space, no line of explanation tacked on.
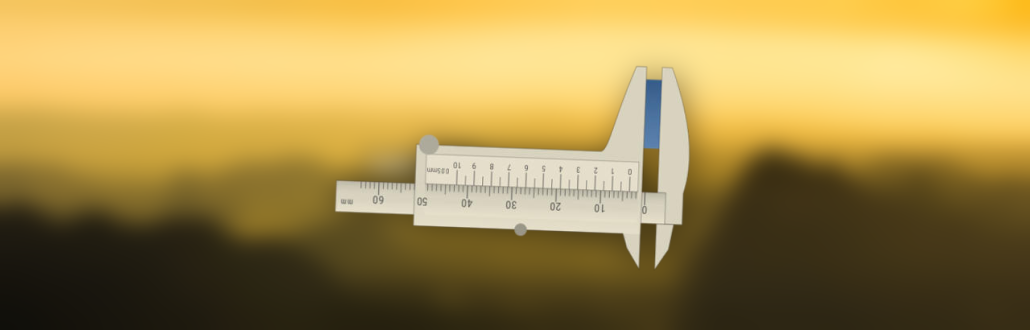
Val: 3.5 mm
